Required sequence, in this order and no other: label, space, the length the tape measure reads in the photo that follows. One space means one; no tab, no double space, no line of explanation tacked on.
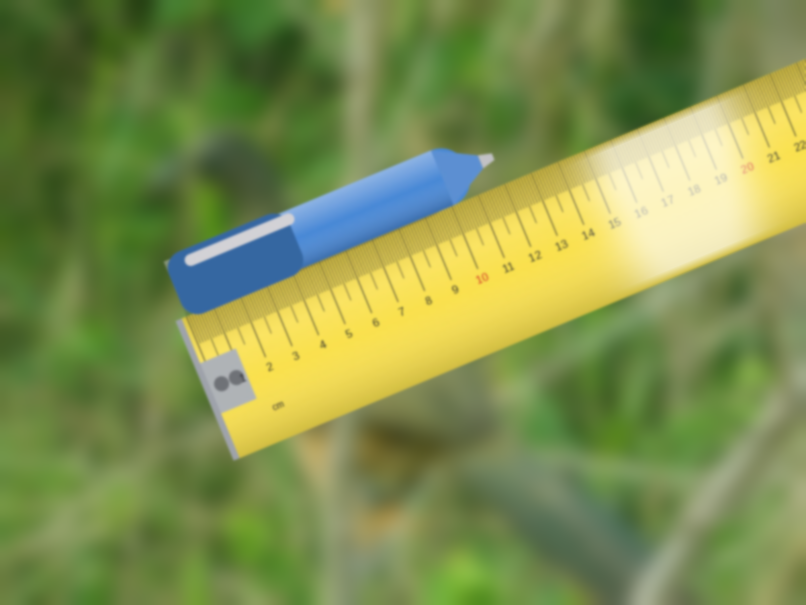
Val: 12 cm
